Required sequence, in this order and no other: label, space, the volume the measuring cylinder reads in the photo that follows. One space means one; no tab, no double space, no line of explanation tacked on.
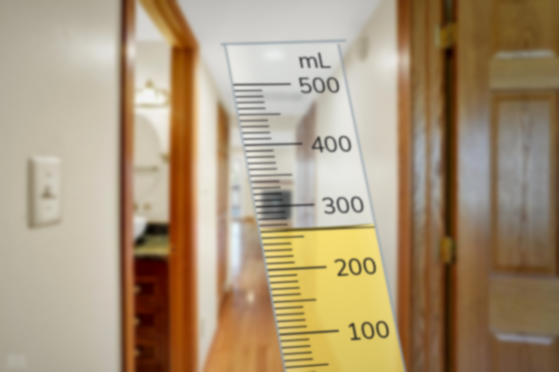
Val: 260 mL
